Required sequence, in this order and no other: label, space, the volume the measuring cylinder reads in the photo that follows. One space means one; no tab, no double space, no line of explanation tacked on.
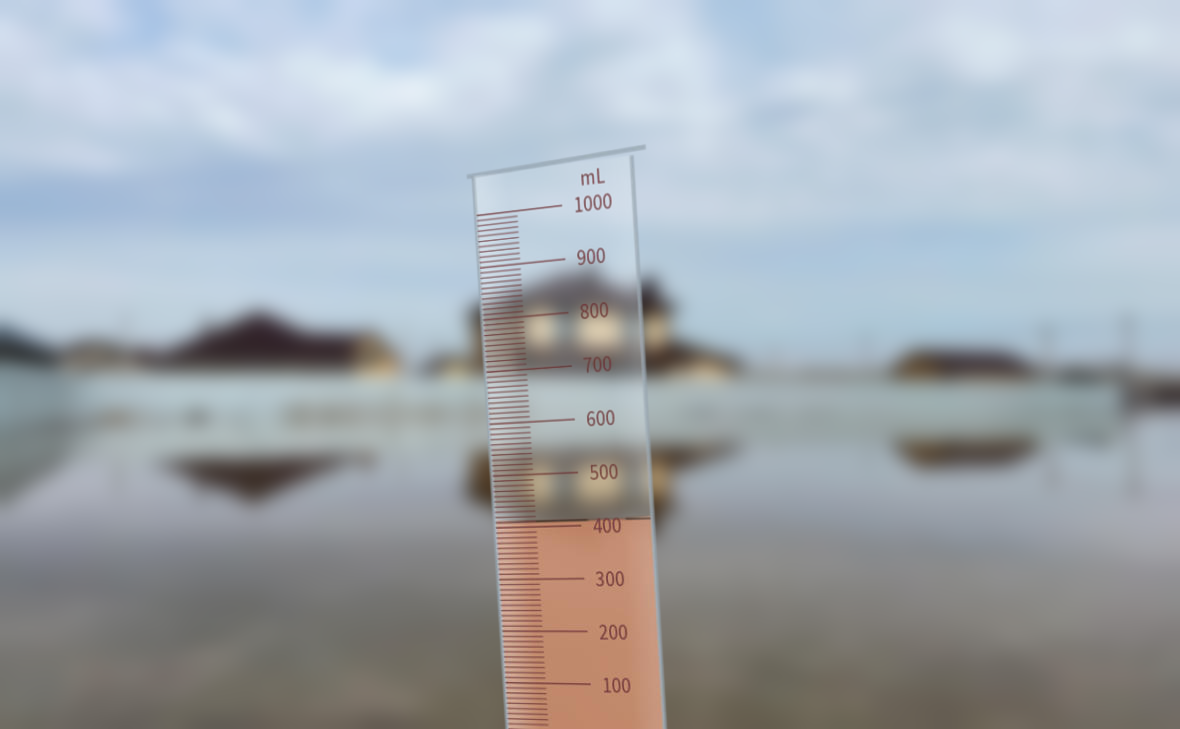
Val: 410 mL
